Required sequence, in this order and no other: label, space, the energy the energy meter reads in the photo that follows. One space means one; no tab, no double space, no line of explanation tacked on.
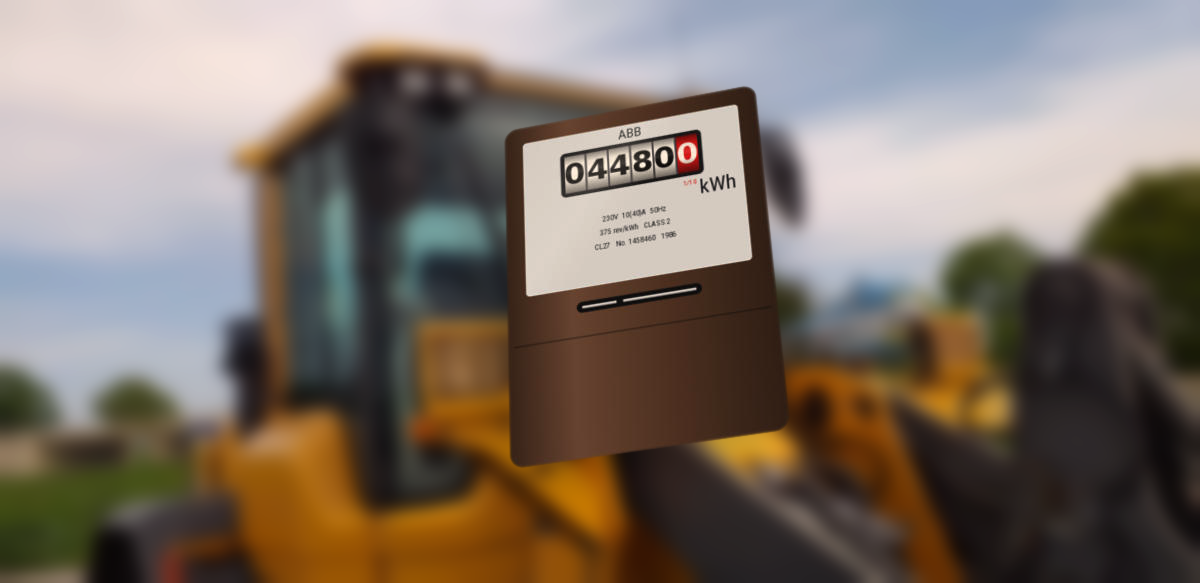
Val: 4480.0 kWh
